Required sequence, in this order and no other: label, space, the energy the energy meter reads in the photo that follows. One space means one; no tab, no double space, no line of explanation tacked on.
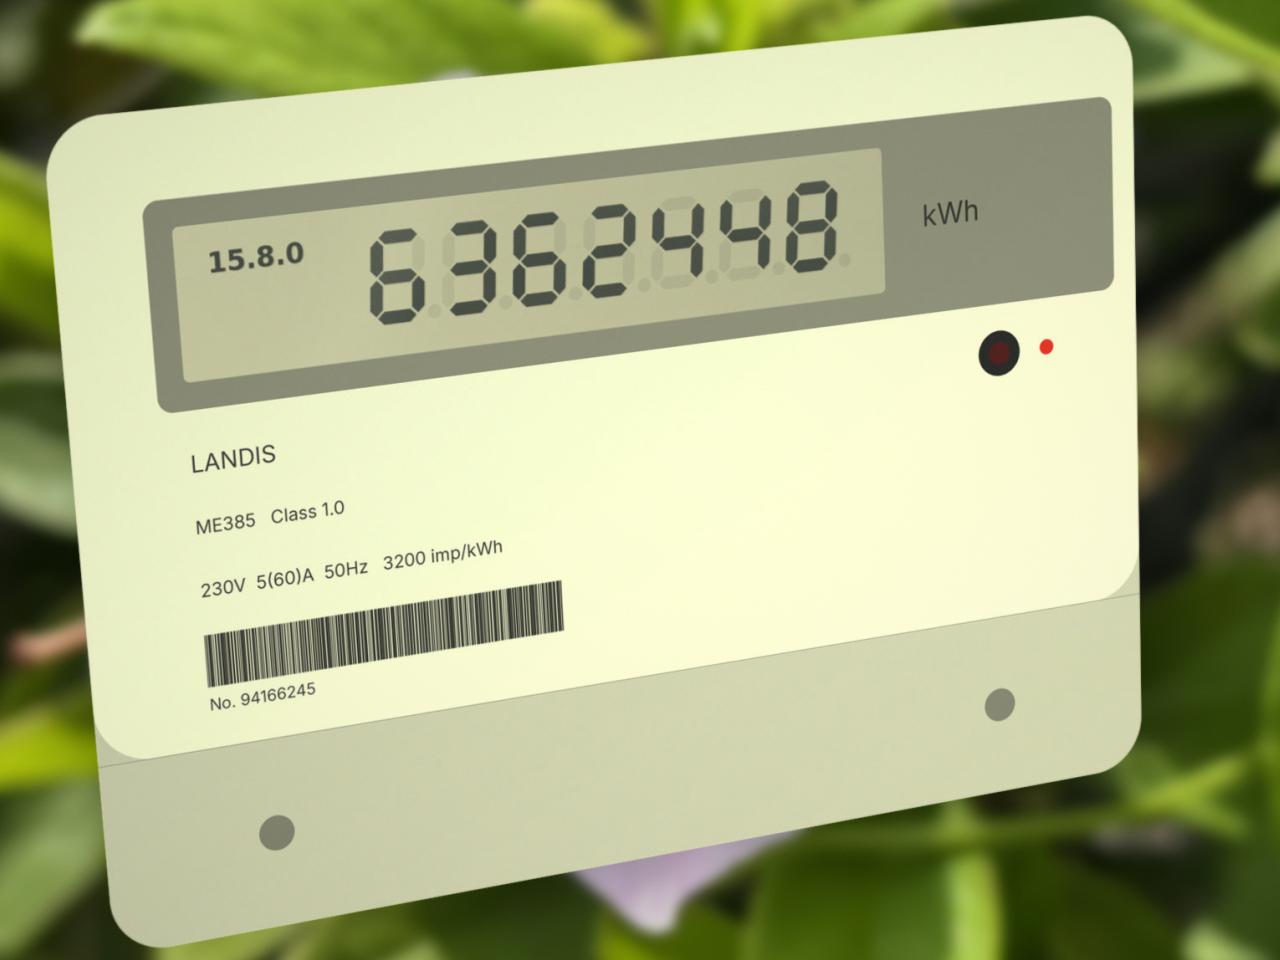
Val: 6362448 kWh
